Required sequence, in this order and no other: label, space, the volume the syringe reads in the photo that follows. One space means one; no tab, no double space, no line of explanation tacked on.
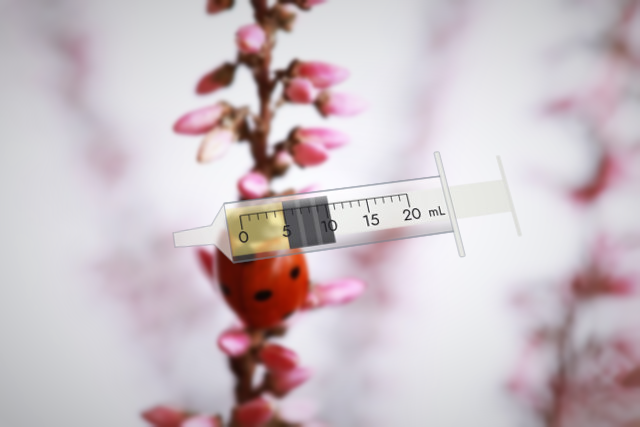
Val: 5 mL
